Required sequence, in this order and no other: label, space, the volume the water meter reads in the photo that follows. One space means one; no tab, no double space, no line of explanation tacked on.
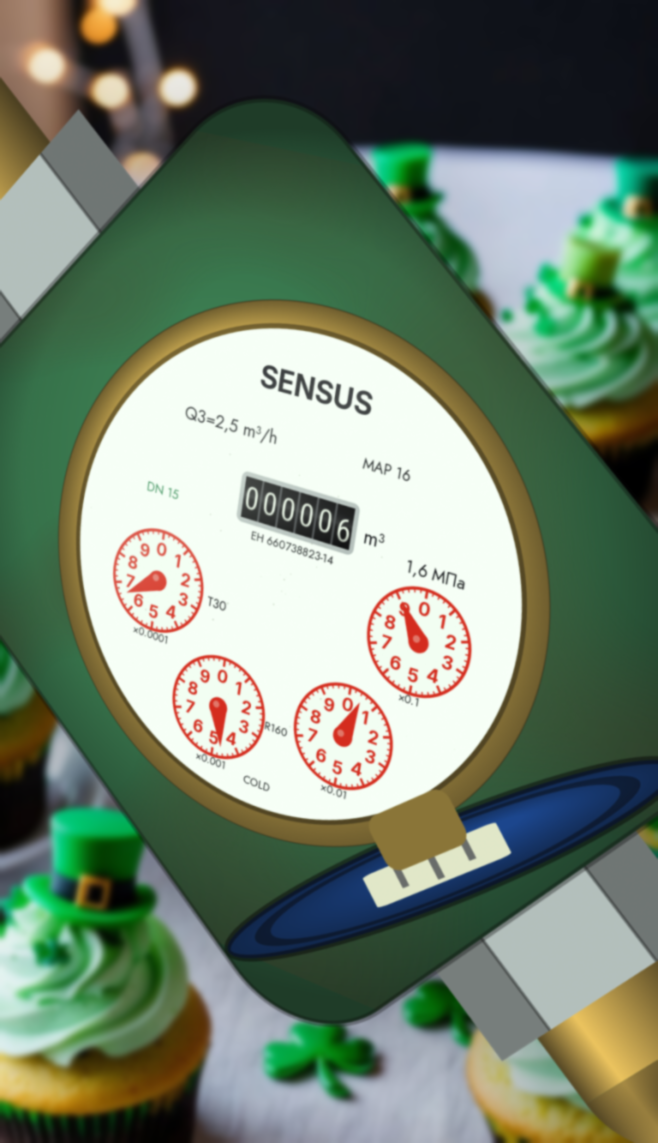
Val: 5.9046 m³
